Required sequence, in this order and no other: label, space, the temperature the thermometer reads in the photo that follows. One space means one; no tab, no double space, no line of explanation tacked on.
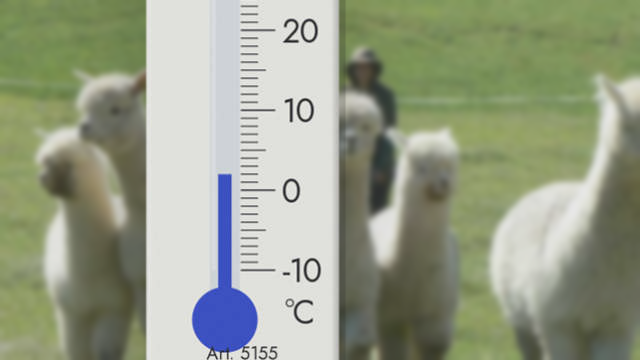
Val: 2 °C
